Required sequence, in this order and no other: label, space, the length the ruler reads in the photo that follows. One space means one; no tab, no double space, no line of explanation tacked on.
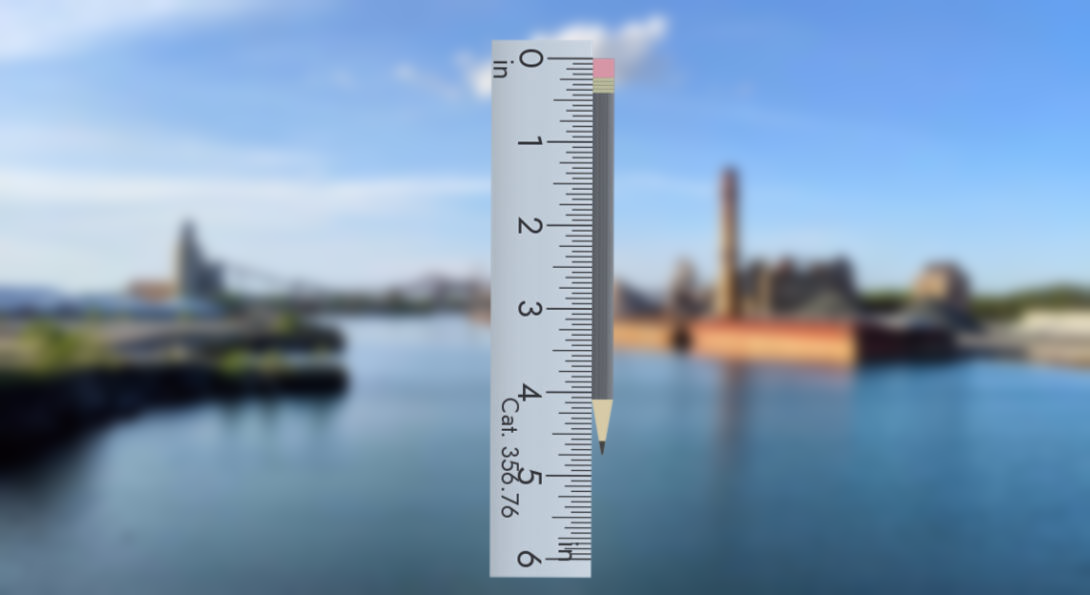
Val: 4.75 in
